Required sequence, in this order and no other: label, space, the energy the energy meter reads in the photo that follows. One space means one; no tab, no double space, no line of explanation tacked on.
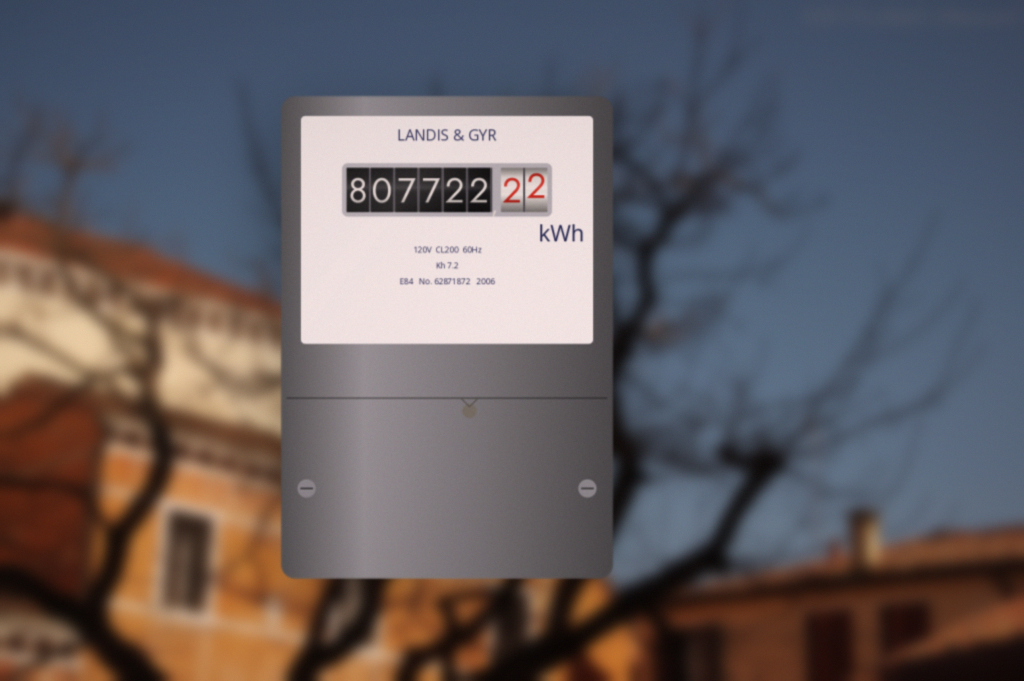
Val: 807722.22 kWh
